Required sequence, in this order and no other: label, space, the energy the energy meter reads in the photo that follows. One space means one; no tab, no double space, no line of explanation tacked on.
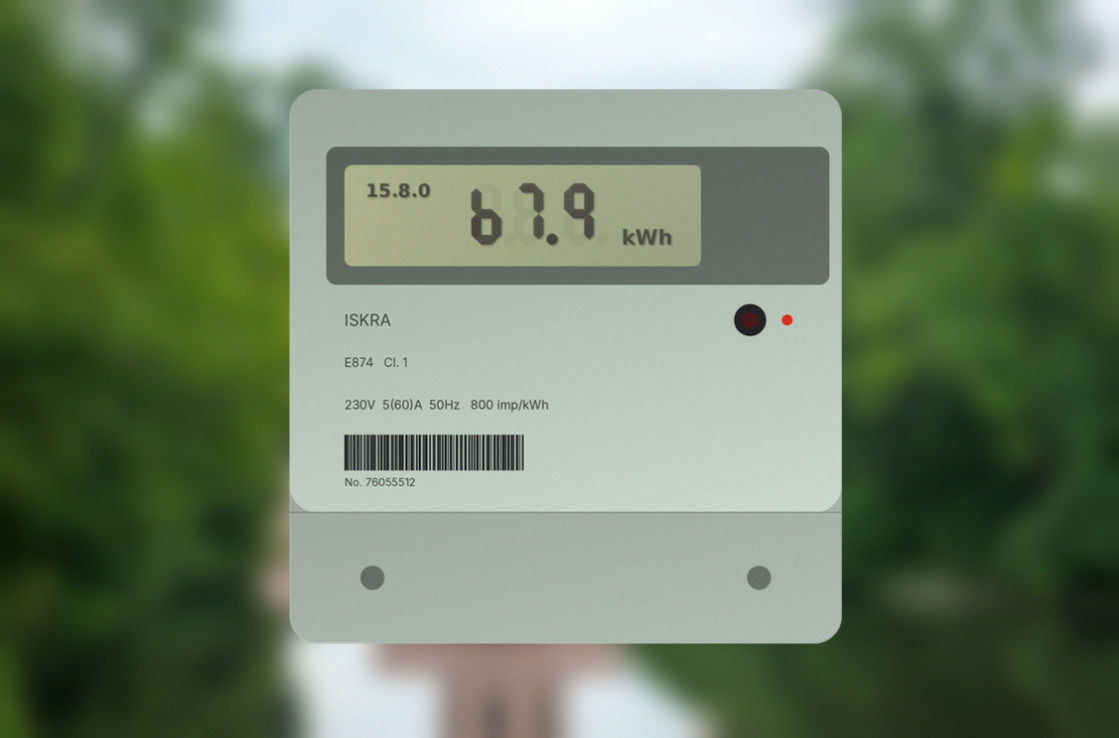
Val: 67.9 kWh
